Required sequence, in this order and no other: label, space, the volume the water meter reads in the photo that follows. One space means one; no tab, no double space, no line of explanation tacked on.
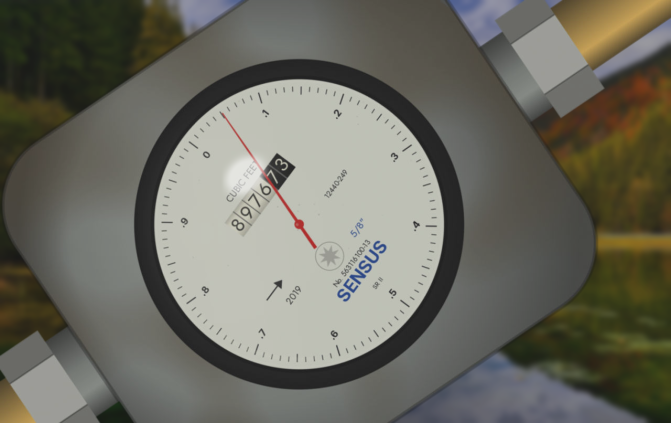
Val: 897673.05 ft³
